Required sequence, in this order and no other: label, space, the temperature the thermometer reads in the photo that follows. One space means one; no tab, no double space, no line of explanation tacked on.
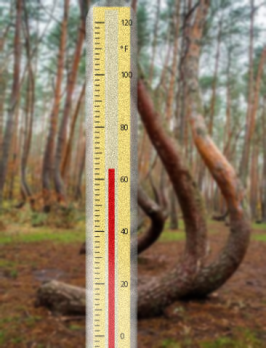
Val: 64 °F
